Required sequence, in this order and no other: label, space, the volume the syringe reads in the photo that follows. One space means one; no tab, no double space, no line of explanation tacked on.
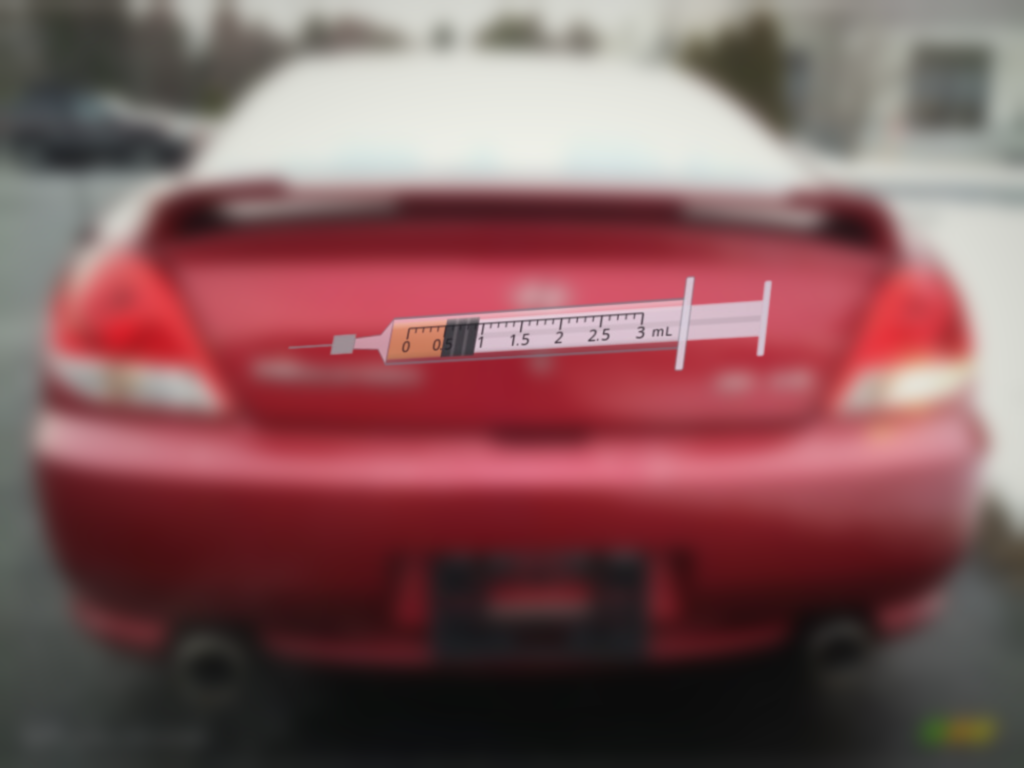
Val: 0.5 mL
